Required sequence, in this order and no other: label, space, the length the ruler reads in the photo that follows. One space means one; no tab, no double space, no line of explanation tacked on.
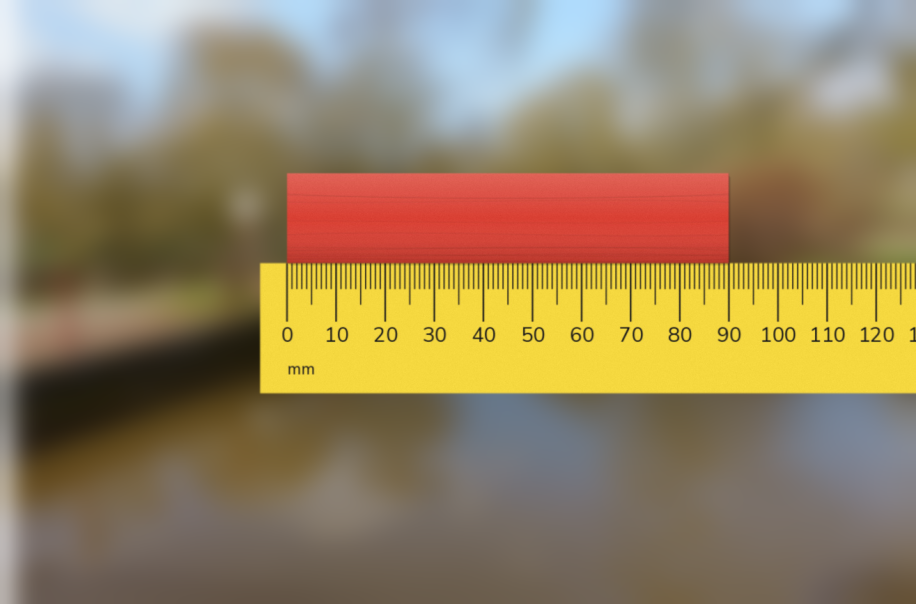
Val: 90 mm
